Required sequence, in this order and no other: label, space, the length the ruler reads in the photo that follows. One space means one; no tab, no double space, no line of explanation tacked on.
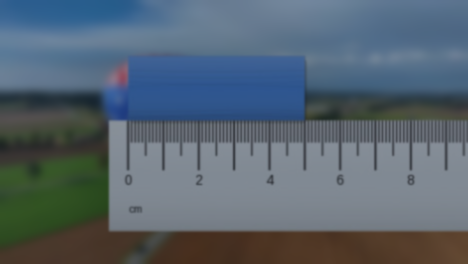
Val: 5 cm
